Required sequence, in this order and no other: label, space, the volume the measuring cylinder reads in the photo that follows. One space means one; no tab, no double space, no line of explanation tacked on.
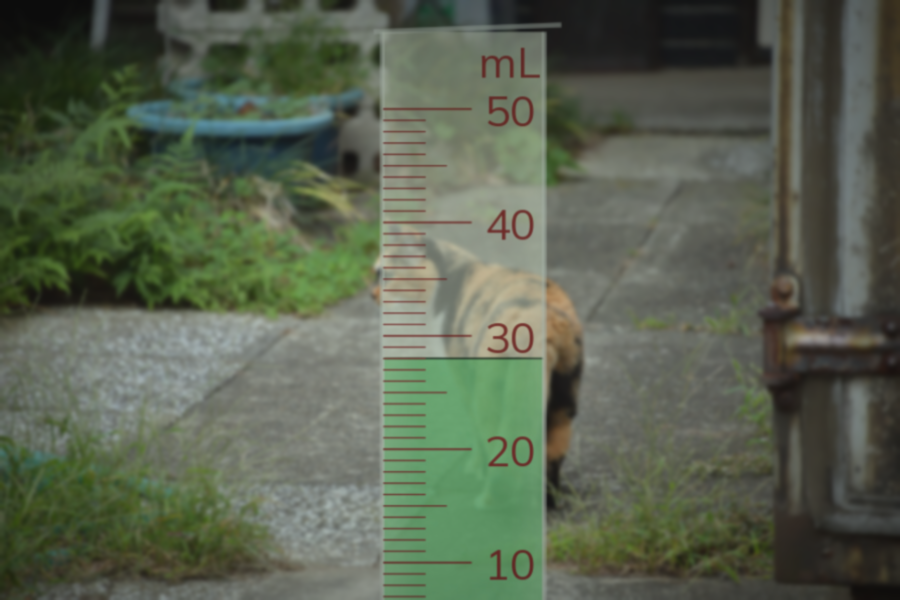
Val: 28 mL
